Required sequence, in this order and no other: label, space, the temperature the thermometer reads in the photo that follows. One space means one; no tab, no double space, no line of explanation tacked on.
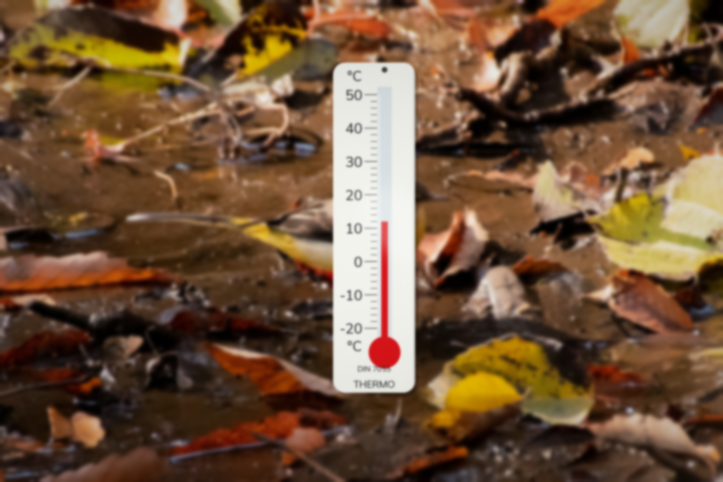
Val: 12 °C
